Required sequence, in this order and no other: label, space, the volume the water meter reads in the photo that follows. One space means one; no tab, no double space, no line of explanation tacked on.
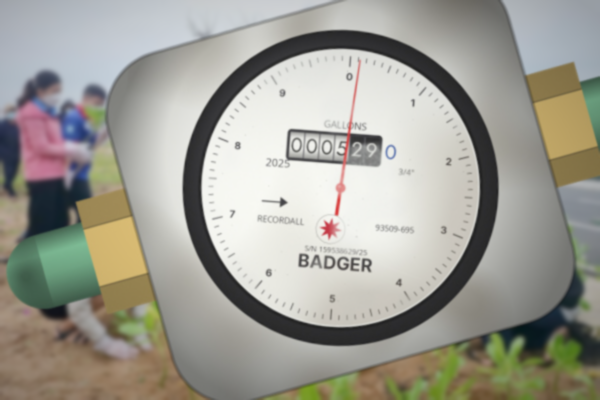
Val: 5290.1 gal
